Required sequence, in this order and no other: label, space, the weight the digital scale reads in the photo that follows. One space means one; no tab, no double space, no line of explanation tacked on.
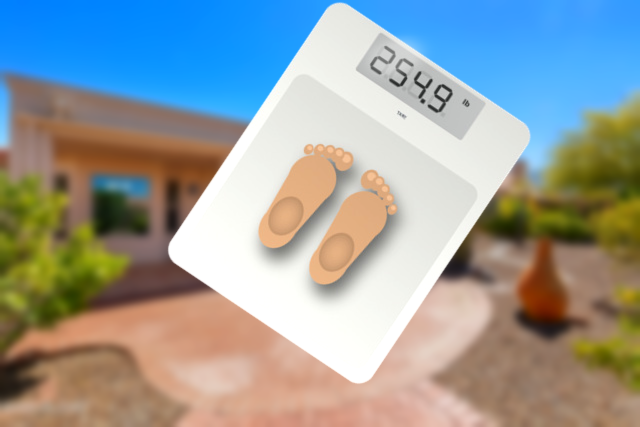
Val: 254.9 lb
